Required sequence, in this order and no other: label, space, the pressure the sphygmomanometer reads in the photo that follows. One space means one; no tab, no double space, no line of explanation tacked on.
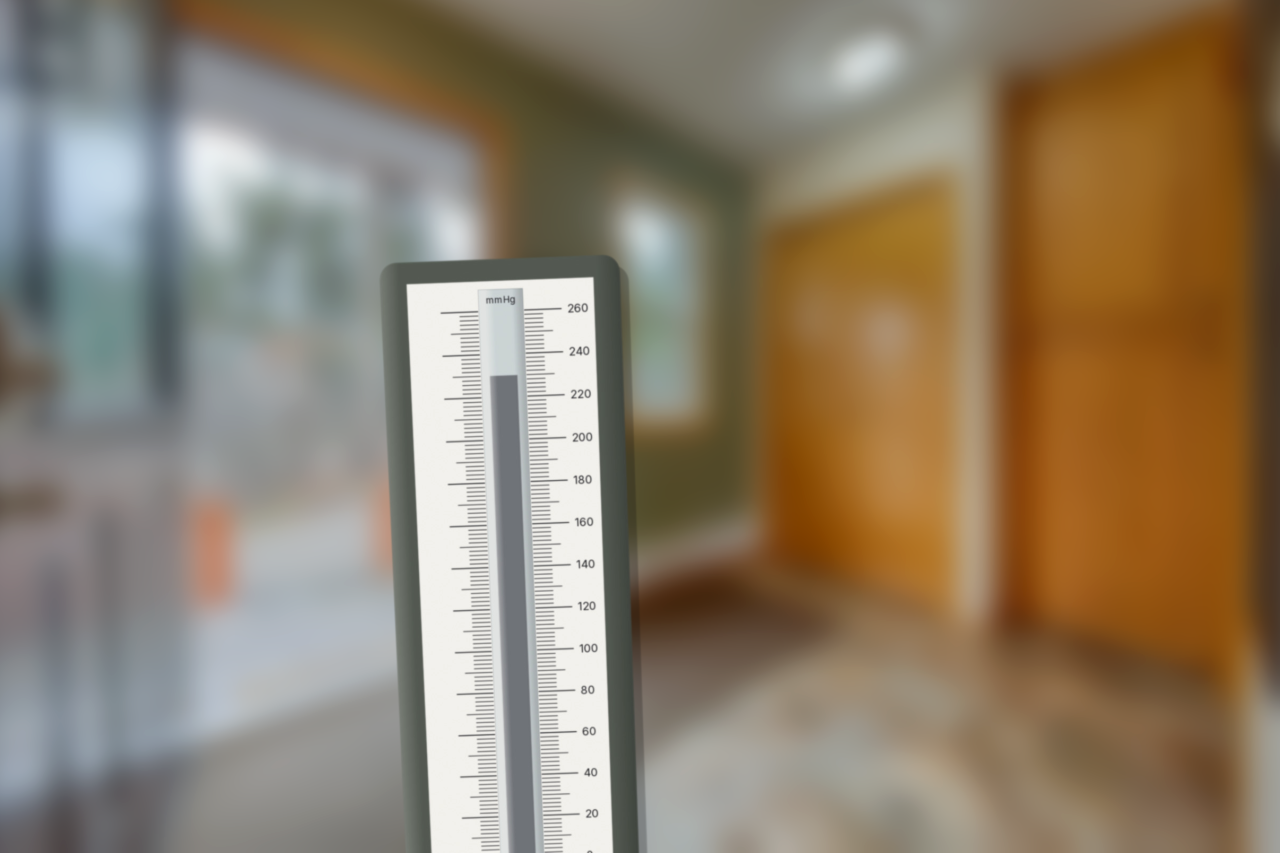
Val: 230 mmHg
